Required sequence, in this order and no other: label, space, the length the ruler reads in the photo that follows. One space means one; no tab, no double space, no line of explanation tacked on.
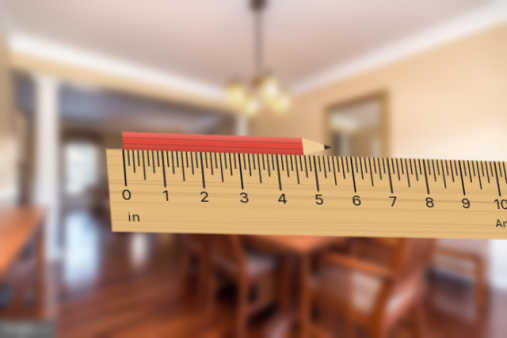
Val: 5.5 in
